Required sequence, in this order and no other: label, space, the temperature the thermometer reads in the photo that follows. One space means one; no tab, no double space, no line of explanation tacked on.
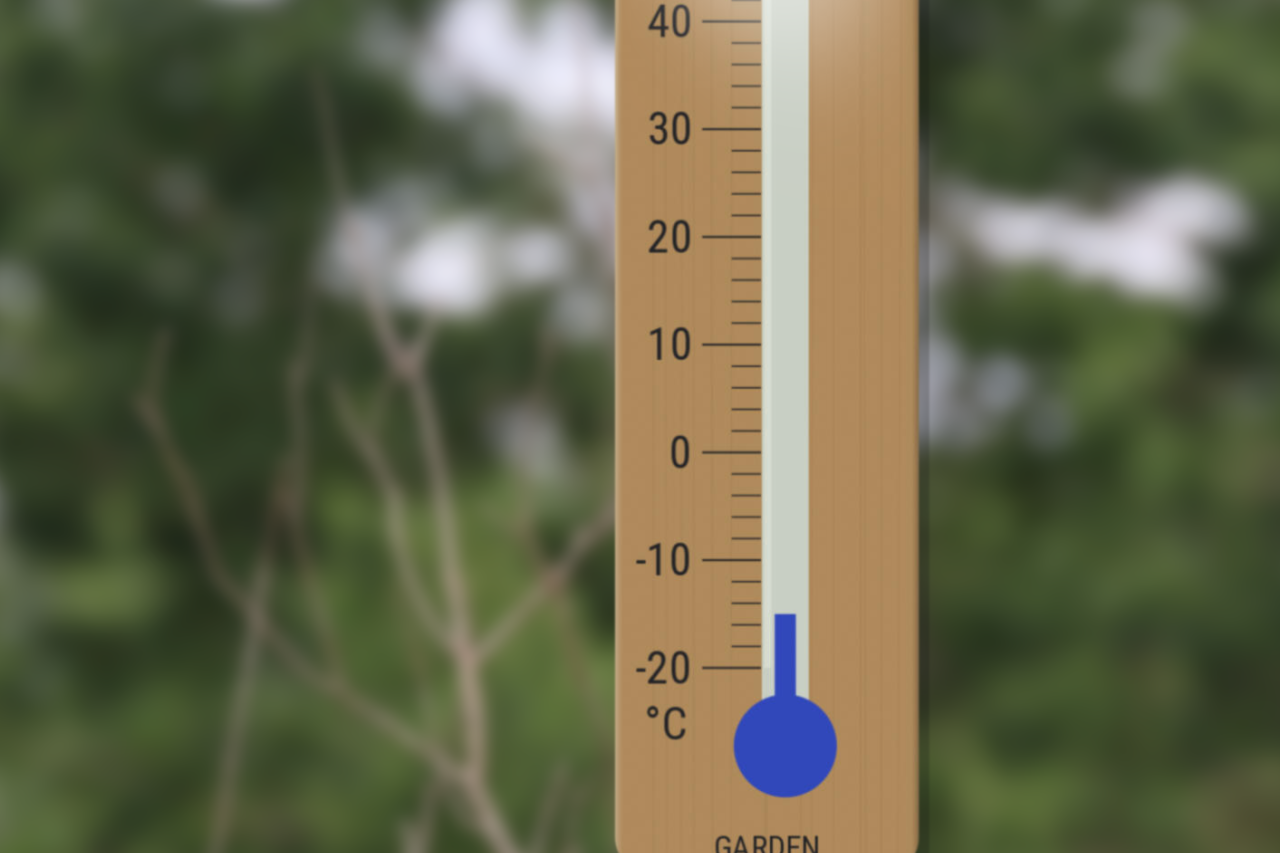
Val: -15 °C
